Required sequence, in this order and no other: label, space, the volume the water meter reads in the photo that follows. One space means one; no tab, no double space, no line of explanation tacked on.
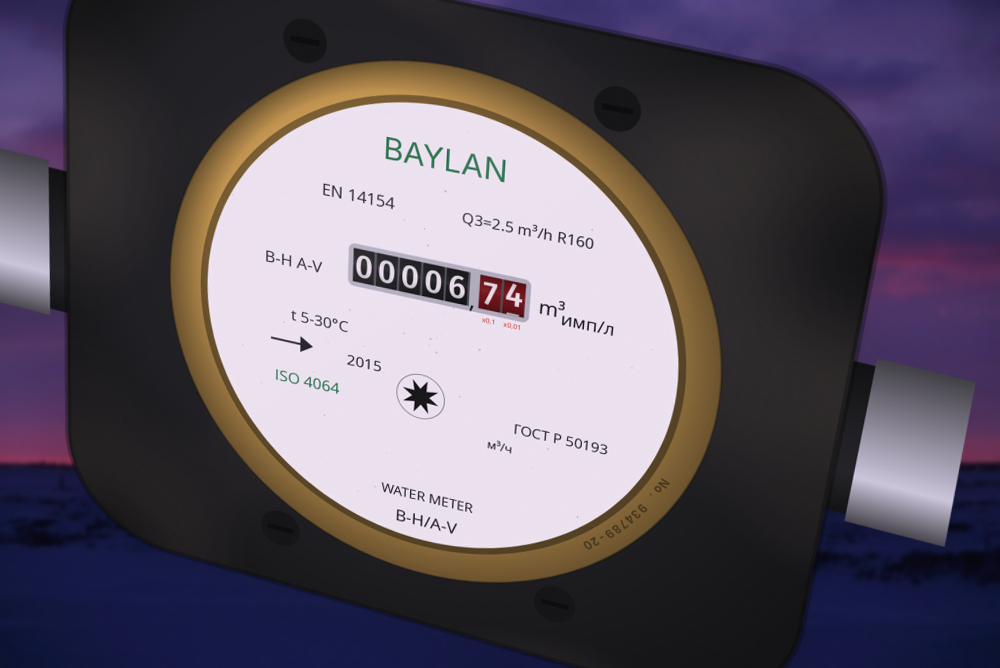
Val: 6.74 m³
